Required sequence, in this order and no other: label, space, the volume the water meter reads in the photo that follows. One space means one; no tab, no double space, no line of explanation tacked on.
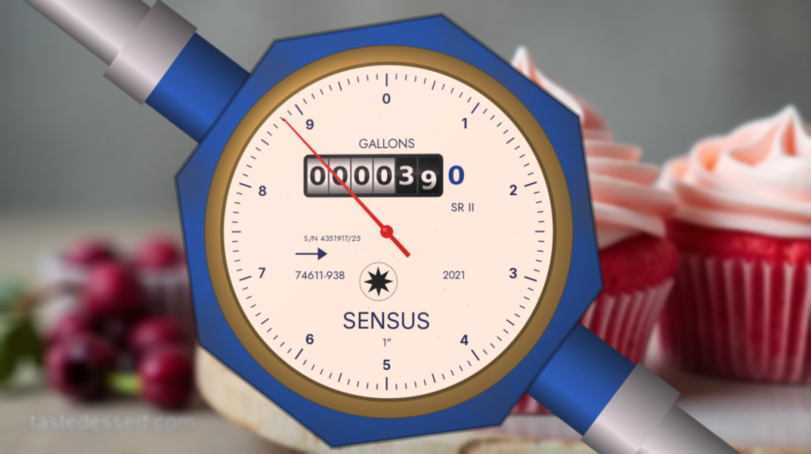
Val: 388.8 gal
